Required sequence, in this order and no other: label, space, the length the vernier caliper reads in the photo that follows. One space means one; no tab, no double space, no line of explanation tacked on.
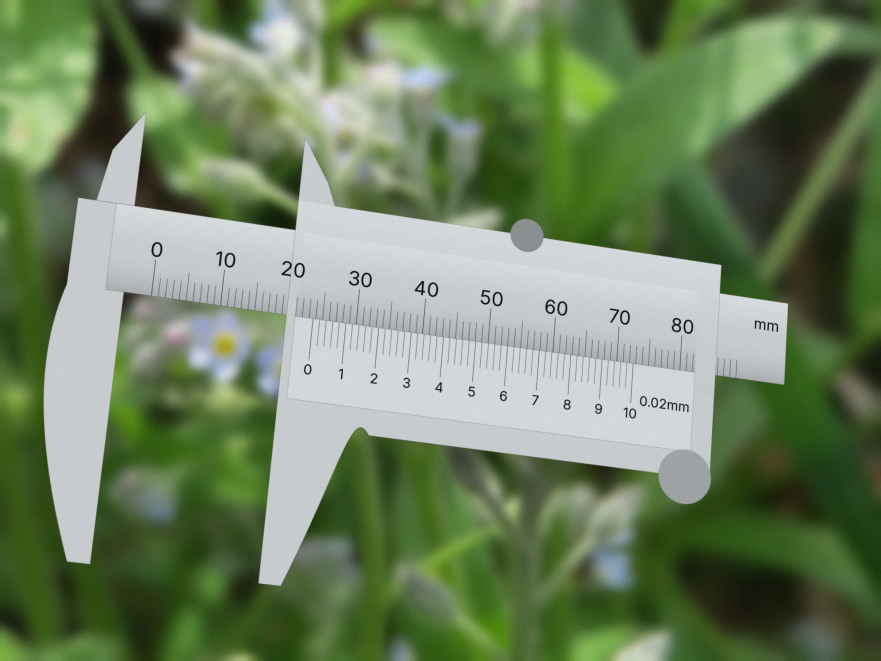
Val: 23.6 mm
